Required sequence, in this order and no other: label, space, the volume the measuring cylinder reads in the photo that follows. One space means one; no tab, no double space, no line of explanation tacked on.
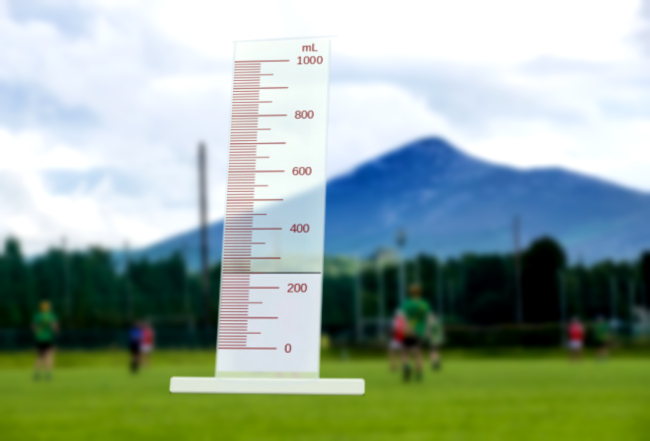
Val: 250 mL
